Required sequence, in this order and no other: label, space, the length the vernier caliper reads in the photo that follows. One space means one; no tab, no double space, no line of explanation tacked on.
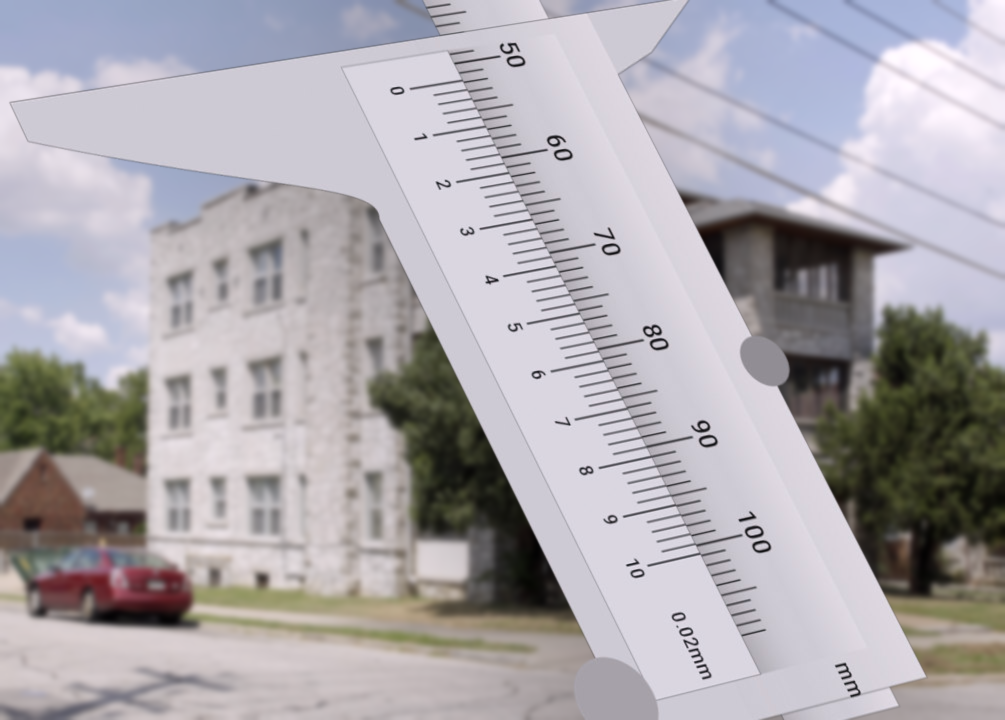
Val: 51.8 mm
